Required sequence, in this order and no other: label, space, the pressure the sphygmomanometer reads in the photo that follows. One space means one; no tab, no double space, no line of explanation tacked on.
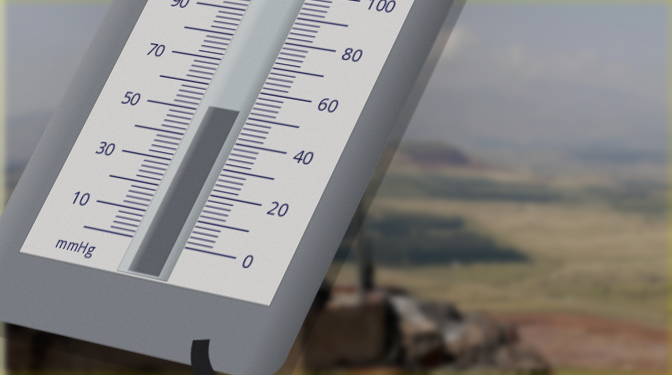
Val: 52 mmHg
